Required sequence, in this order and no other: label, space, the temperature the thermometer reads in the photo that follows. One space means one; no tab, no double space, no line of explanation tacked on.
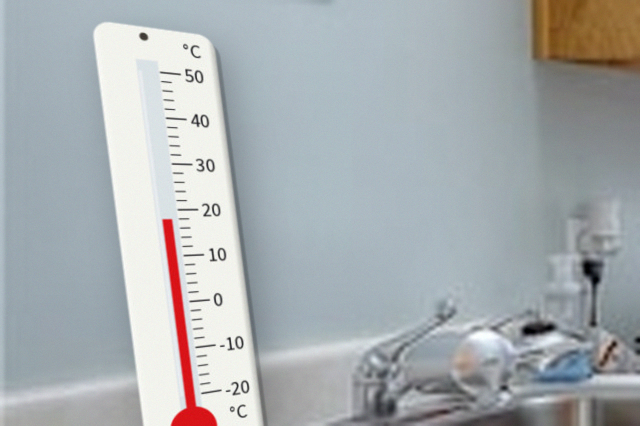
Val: 18 °C
